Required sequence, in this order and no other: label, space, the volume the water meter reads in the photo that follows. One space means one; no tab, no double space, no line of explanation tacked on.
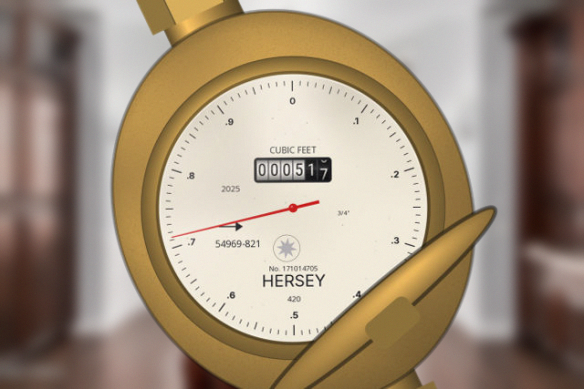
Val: 516.71 ft³
